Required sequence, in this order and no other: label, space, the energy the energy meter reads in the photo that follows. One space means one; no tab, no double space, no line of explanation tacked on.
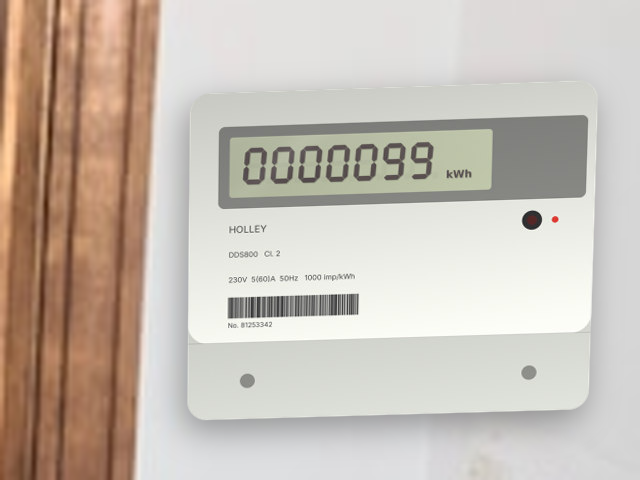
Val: 99 kWh
